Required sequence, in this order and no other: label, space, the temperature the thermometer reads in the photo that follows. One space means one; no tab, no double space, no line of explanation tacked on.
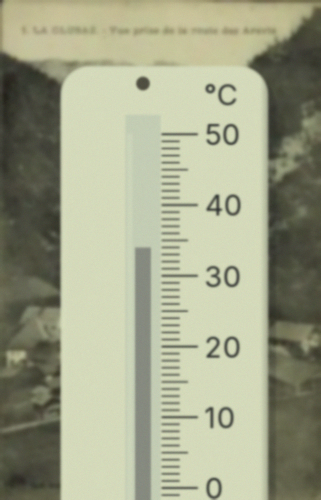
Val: 34 °C
